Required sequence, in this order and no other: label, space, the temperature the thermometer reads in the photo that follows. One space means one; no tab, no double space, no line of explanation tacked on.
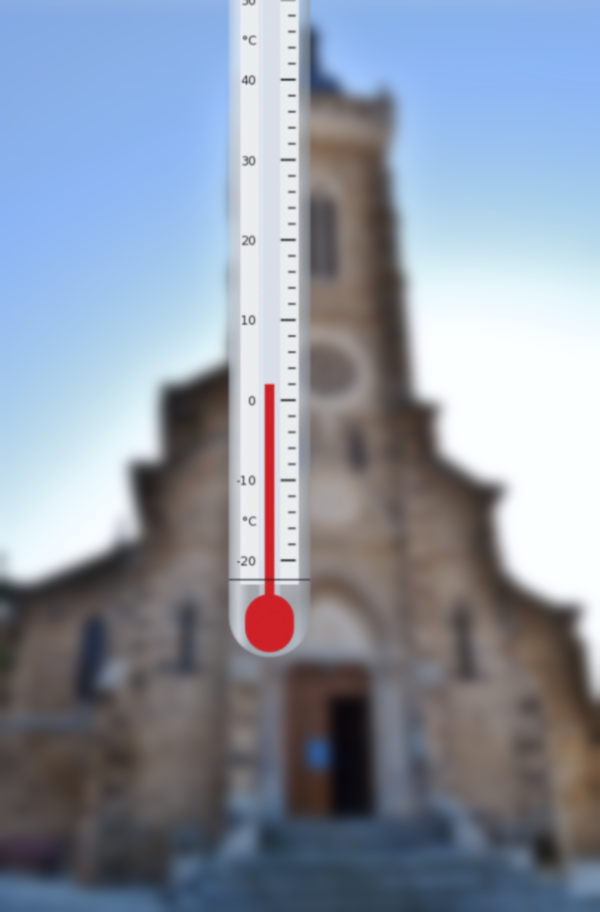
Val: 2 °C
